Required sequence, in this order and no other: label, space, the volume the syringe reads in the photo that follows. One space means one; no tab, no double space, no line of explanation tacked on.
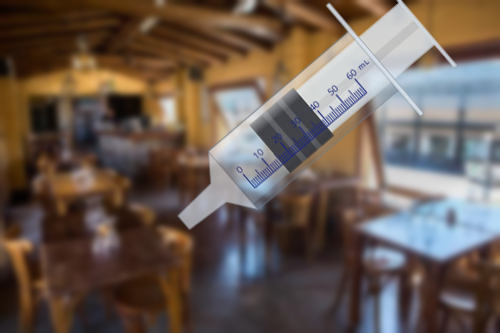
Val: 15 mL
